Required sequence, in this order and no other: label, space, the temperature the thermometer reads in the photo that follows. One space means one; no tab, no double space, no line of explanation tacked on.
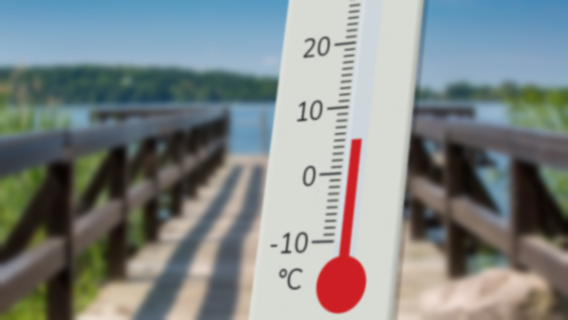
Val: 5 °C
